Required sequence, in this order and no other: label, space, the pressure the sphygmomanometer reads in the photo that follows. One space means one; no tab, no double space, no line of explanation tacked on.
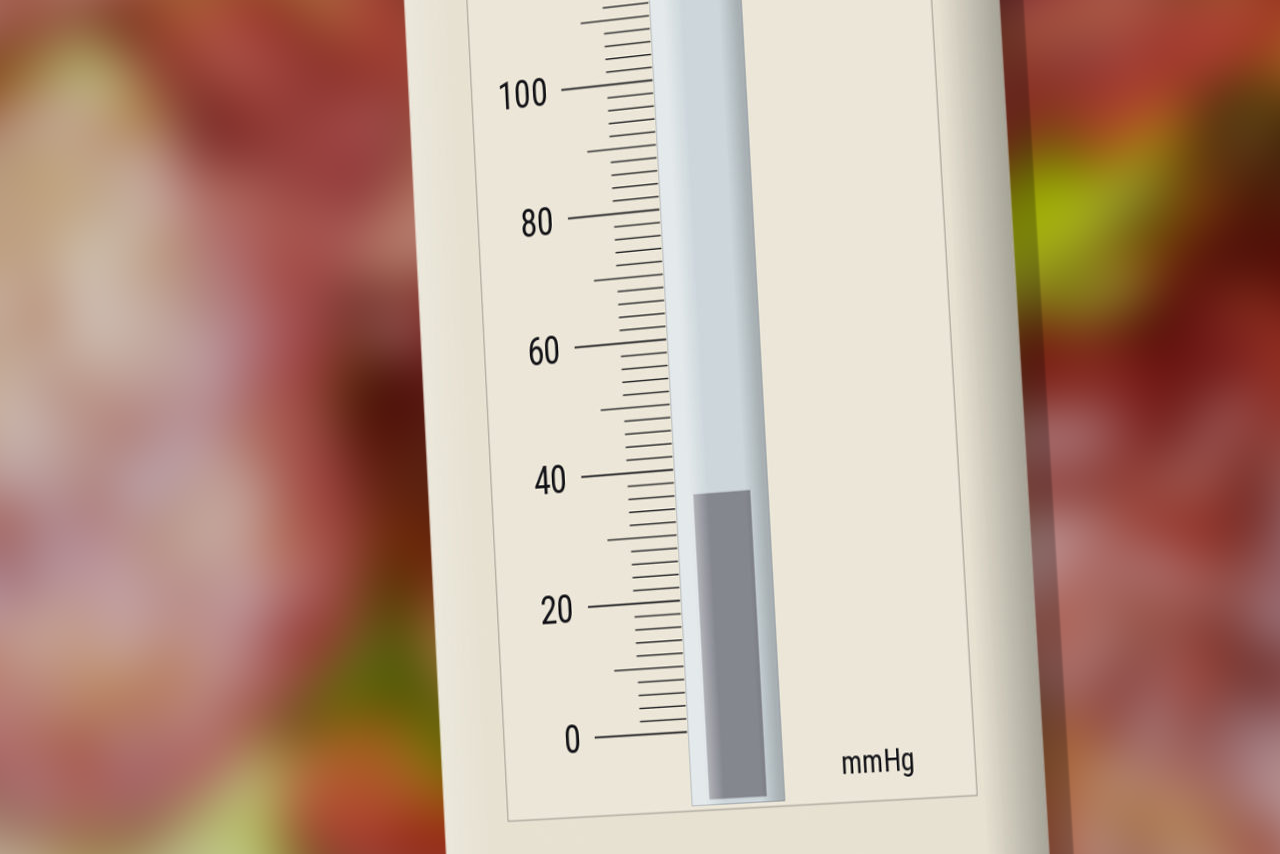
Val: 36 mmHg
